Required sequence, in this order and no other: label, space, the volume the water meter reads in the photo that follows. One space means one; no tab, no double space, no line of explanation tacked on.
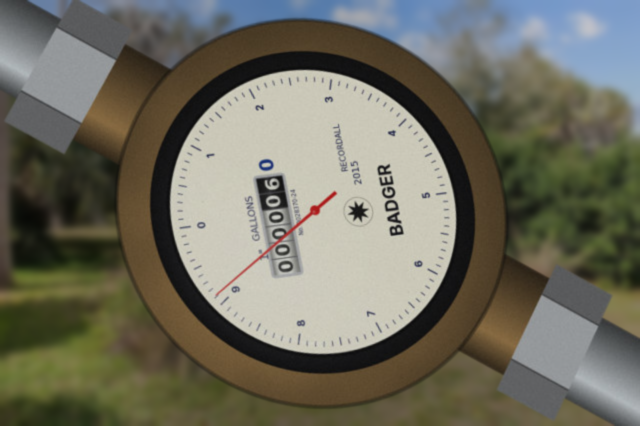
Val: 59.1 gal
